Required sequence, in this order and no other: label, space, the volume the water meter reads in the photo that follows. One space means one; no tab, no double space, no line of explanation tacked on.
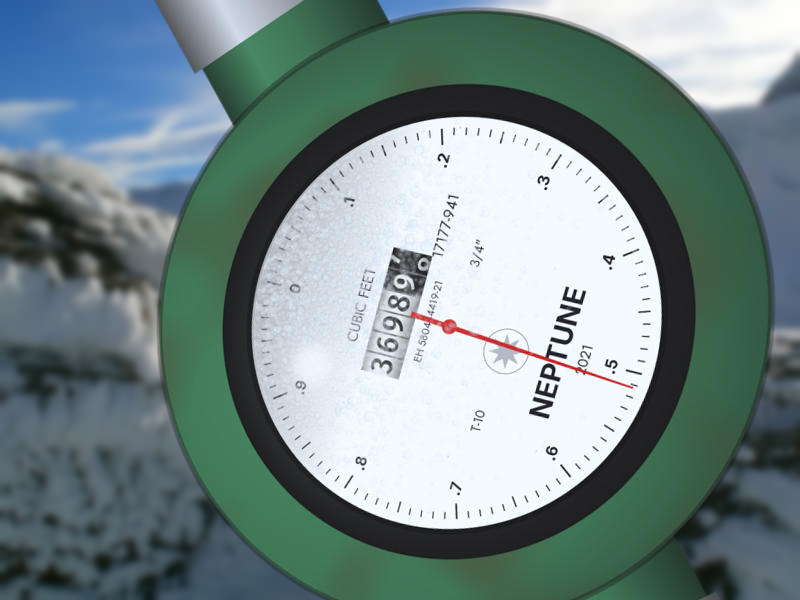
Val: 369897.51 ft³
